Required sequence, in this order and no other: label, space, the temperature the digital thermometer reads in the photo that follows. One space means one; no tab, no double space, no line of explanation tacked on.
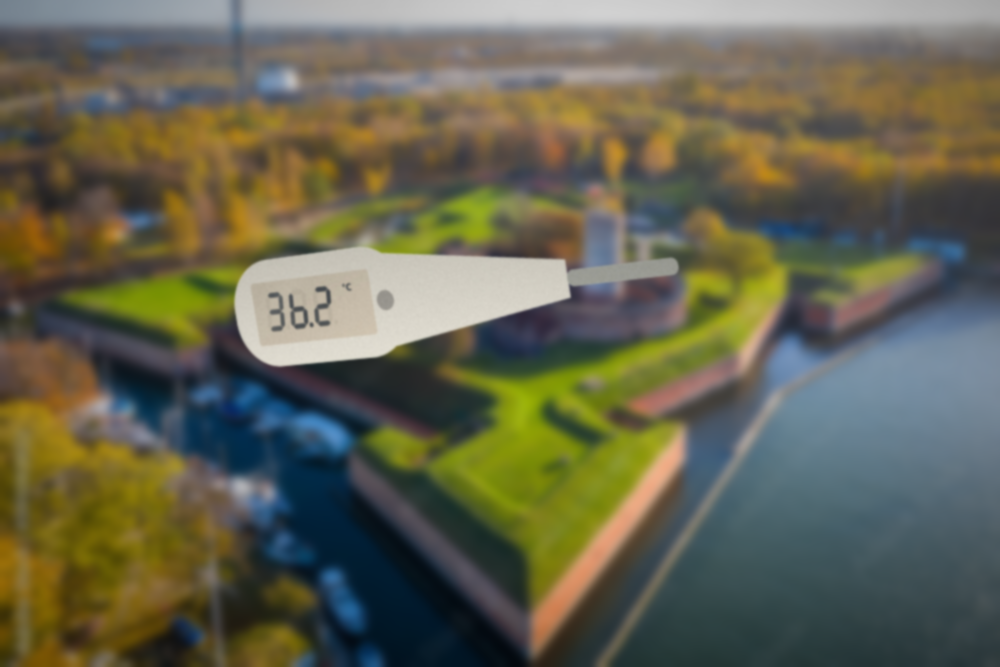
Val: 36.2 °C
